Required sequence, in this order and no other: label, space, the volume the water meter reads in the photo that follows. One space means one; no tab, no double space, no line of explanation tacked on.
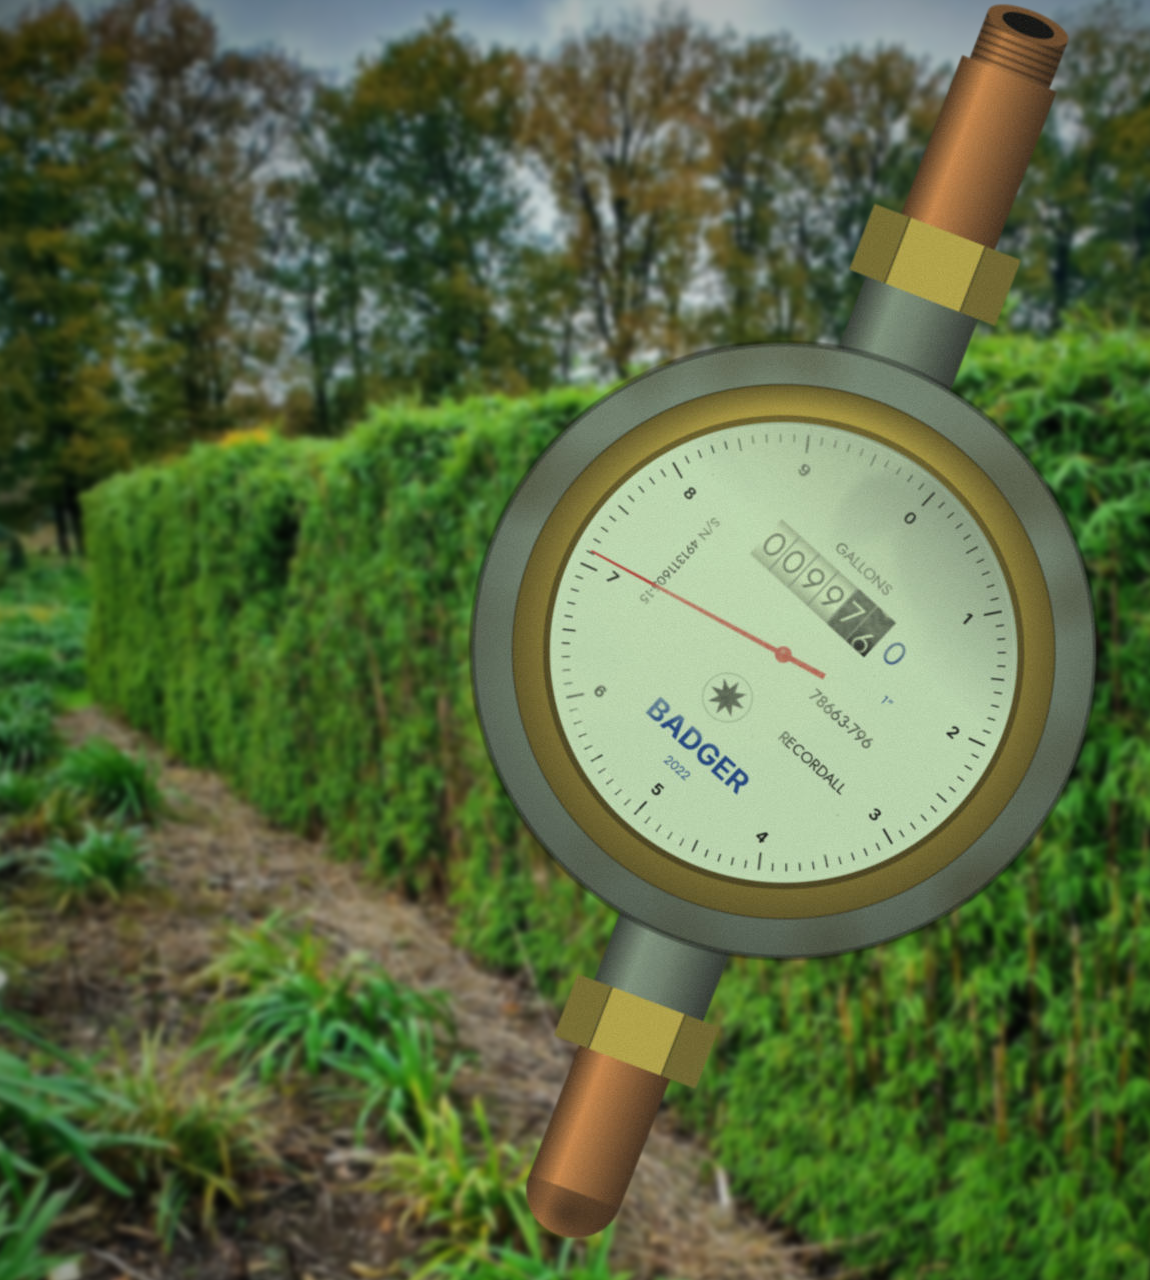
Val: 99757.1 gal
